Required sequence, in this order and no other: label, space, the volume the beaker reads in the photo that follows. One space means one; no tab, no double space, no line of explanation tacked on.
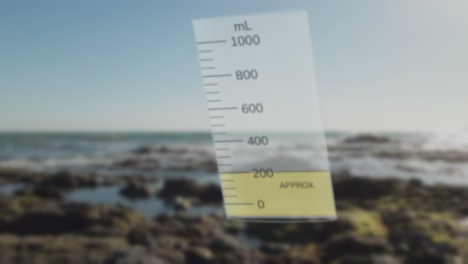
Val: 200 mL
